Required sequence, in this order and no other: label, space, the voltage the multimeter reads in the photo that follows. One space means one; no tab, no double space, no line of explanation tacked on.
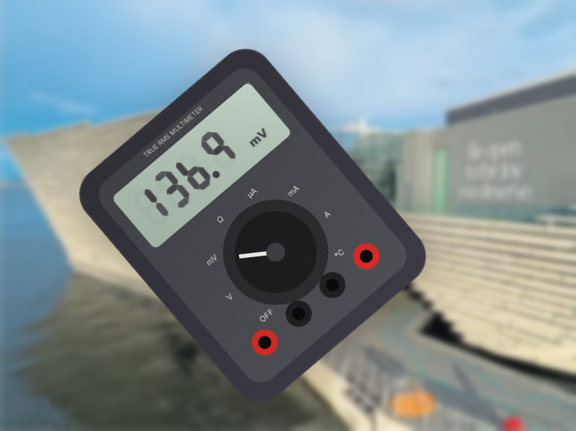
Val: 136.9 mV
